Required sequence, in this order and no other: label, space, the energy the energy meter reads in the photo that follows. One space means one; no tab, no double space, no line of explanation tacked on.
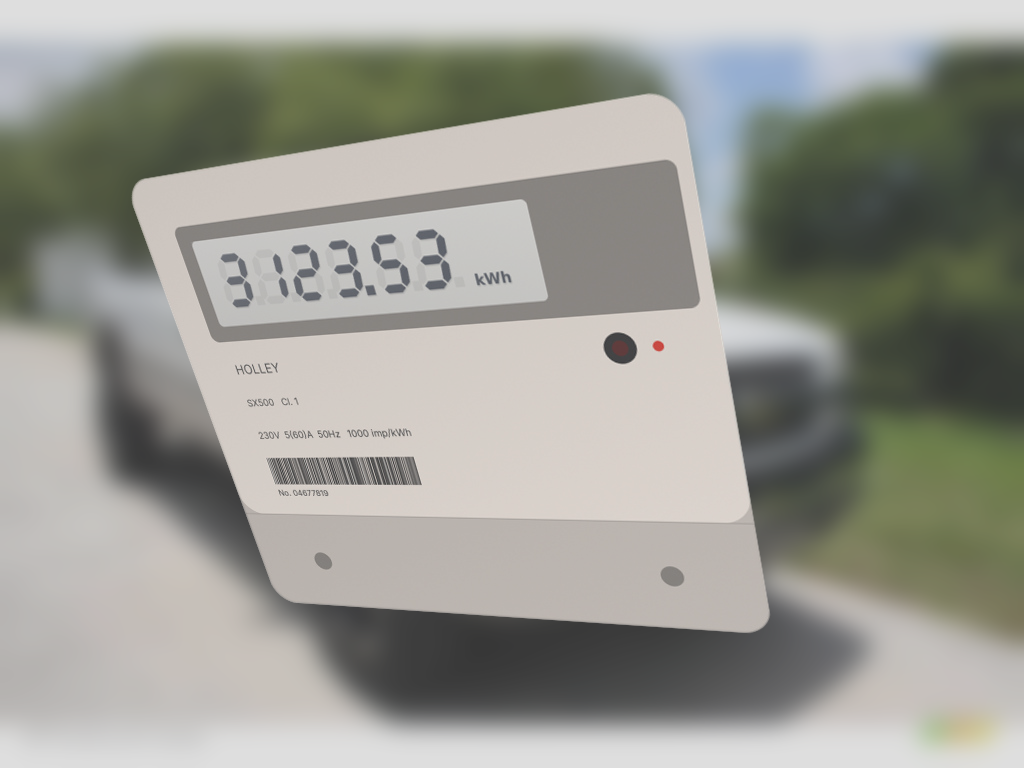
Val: 3123.53 kWh
